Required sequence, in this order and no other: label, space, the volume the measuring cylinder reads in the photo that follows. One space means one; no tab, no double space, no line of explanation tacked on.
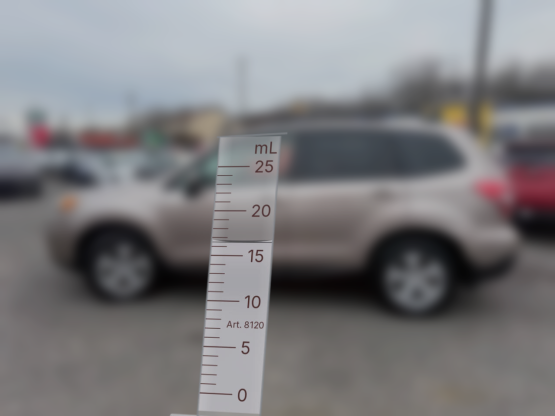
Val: 16.5 mL
